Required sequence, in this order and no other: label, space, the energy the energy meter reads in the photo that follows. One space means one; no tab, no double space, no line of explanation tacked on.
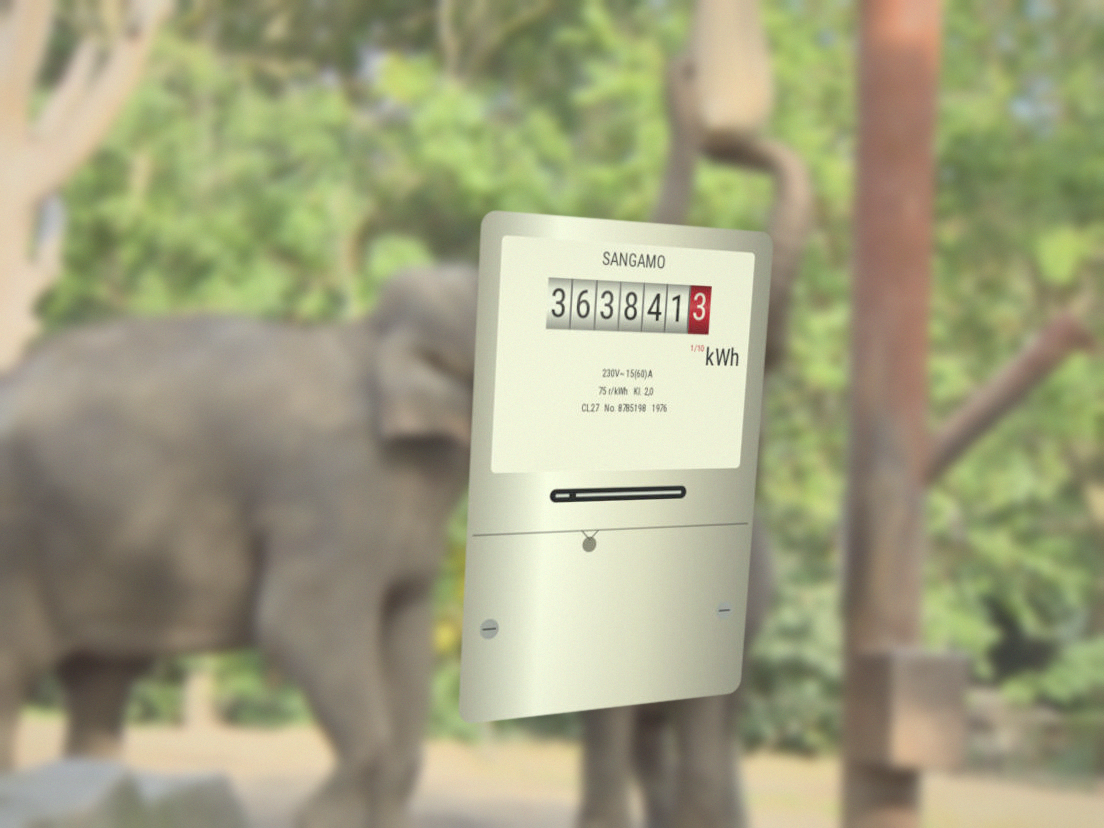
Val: 363841.3 kWh
